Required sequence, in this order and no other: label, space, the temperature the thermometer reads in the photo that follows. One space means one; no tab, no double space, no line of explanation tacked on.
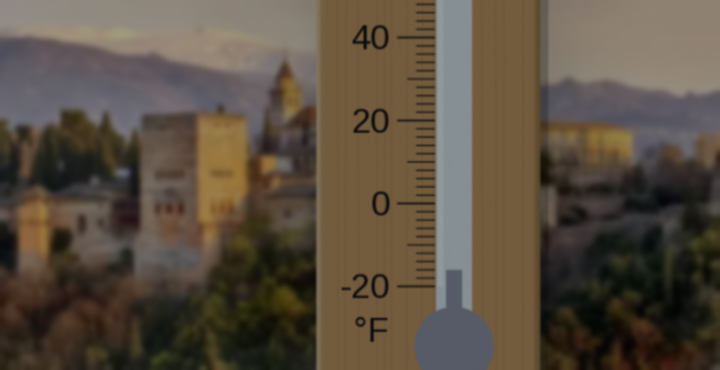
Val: -16 °F
